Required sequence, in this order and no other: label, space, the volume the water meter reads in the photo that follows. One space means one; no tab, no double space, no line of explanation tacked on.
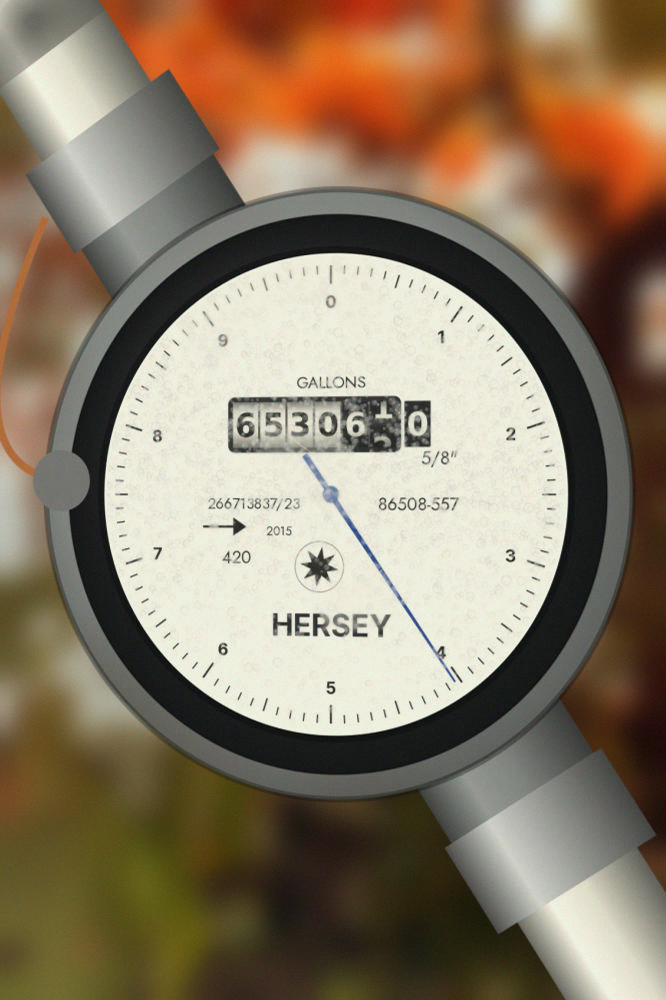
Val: 6530614.0 gal
